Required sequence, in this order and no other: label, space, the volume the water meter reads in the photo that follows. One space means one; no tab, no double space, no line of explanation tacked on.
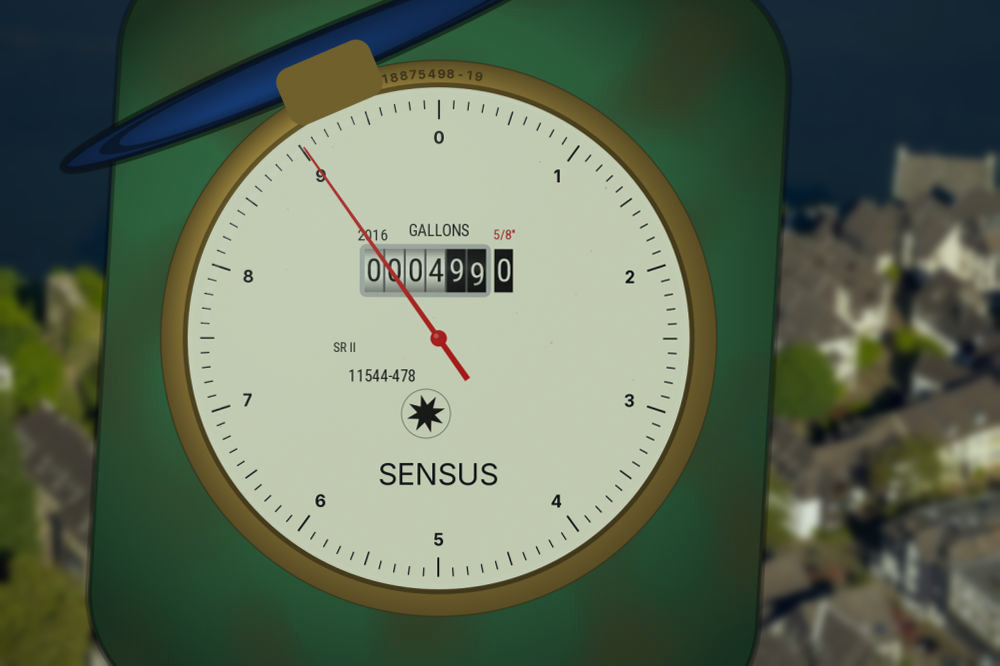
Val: 4989.0 gal
